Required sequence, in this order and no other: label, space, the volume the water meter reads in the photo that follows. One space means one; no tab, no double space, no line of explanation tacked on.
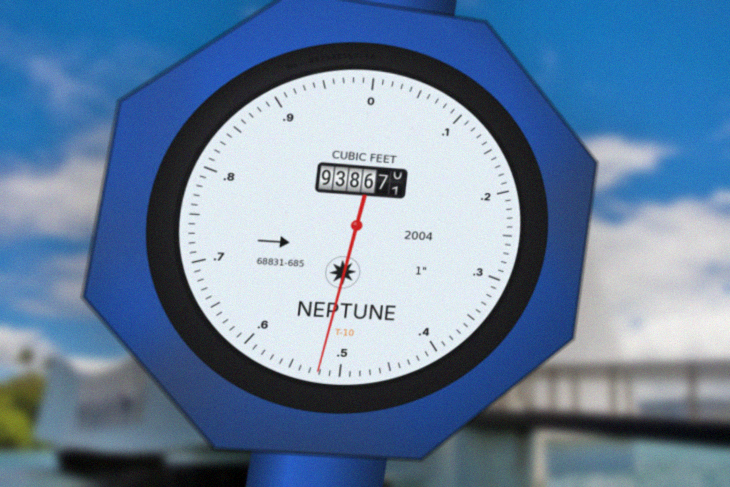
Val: 938670.52 ft³
